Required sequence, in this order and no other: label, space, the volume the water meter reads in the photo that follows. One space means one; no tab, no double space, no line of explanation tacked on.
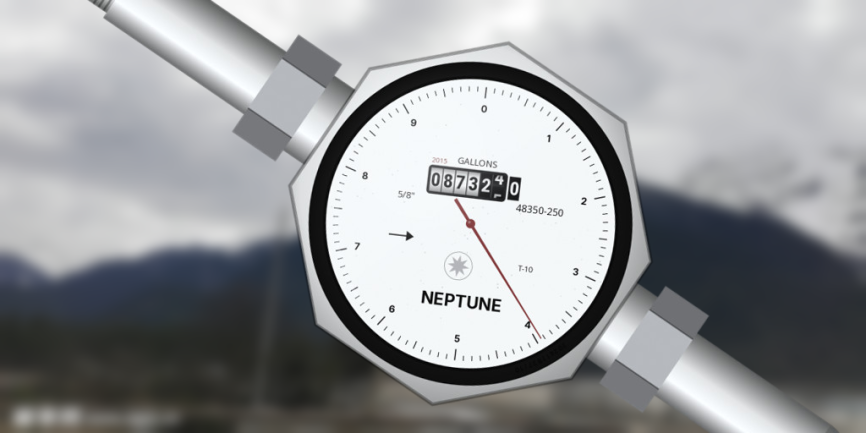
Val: 873243.9 gal
